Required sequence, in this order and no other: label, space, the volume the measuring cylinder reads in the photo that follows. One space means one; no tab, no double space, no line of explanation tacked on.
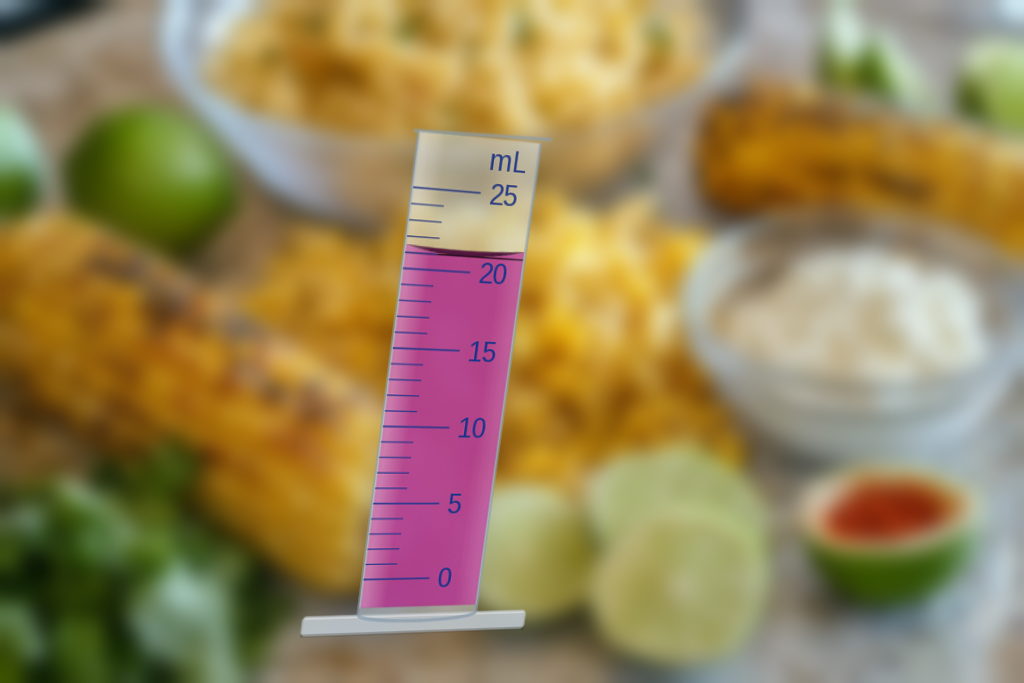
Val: 21 mL
